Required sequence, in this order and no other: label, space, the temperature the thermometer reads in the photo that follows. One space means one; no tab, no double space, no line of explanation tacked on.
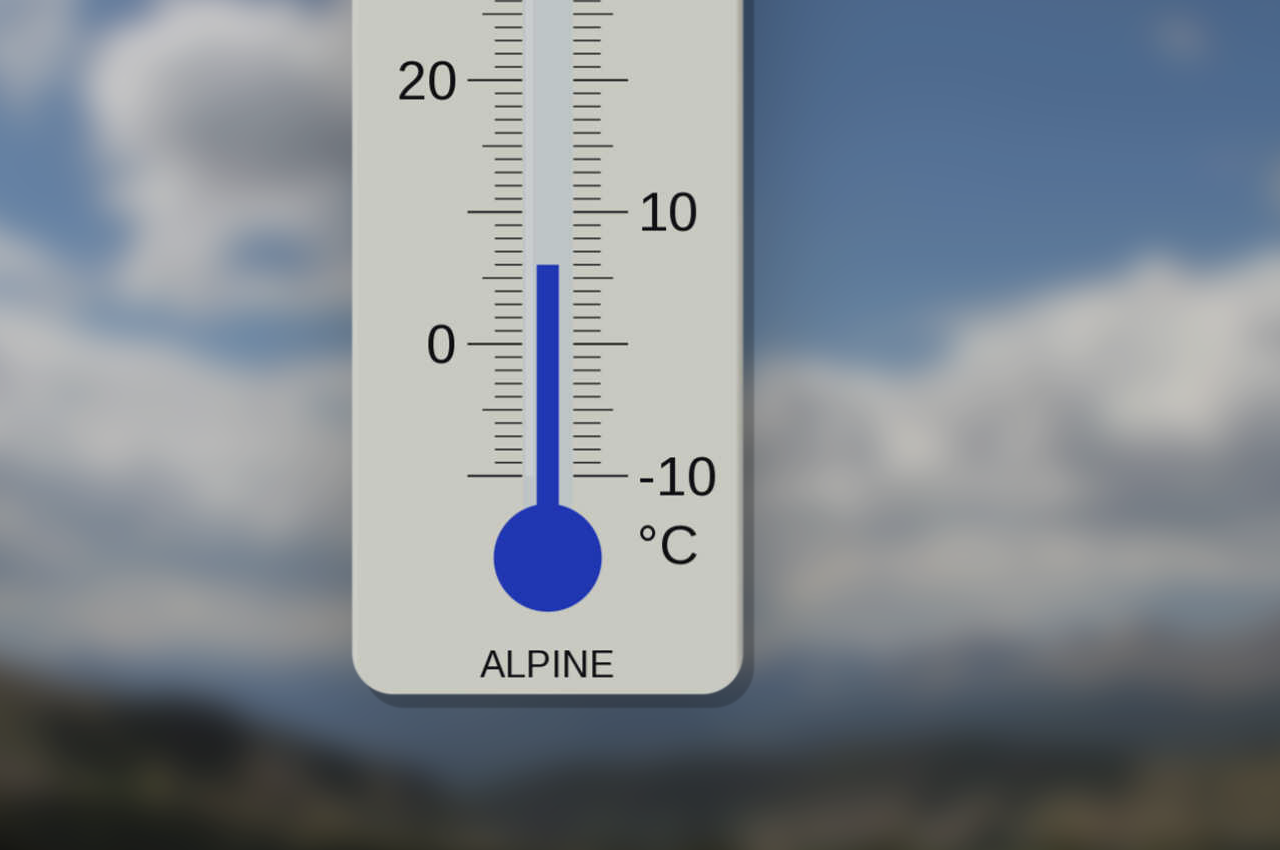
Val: 6 °C
